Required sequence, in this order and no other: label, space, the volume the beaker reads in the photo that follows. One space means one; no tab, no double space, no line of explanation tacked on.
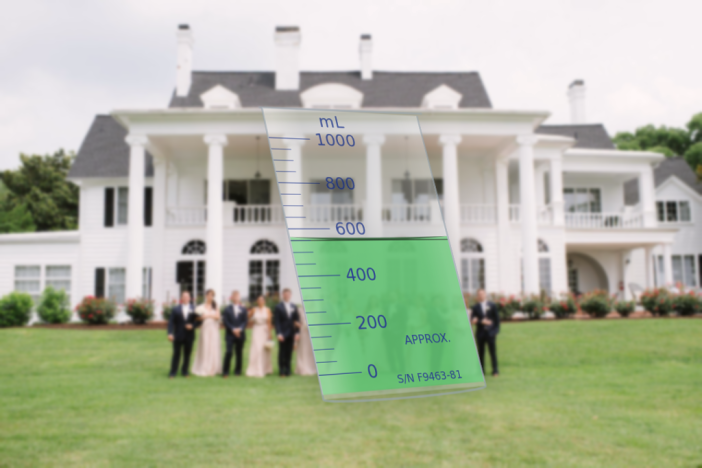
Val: 550 mL
